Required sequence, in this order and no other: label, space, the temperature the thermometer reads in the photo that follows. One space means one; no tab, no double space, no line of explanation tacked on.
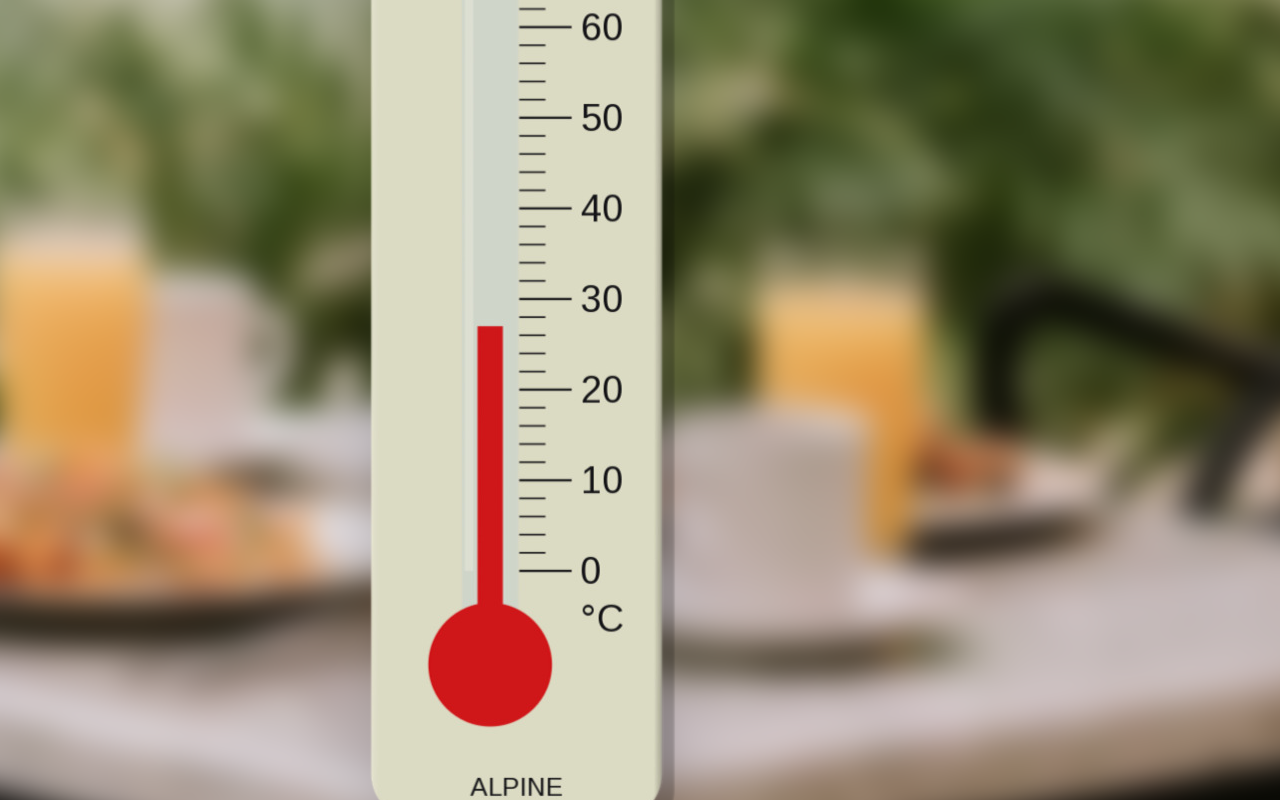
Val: 27 °C
